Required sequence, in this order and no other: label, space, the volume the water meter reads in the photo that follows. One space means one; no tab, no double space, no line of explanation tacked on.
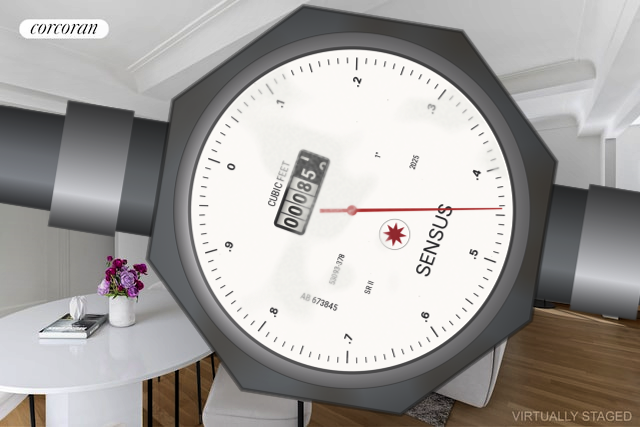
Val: 851.44 ft³
